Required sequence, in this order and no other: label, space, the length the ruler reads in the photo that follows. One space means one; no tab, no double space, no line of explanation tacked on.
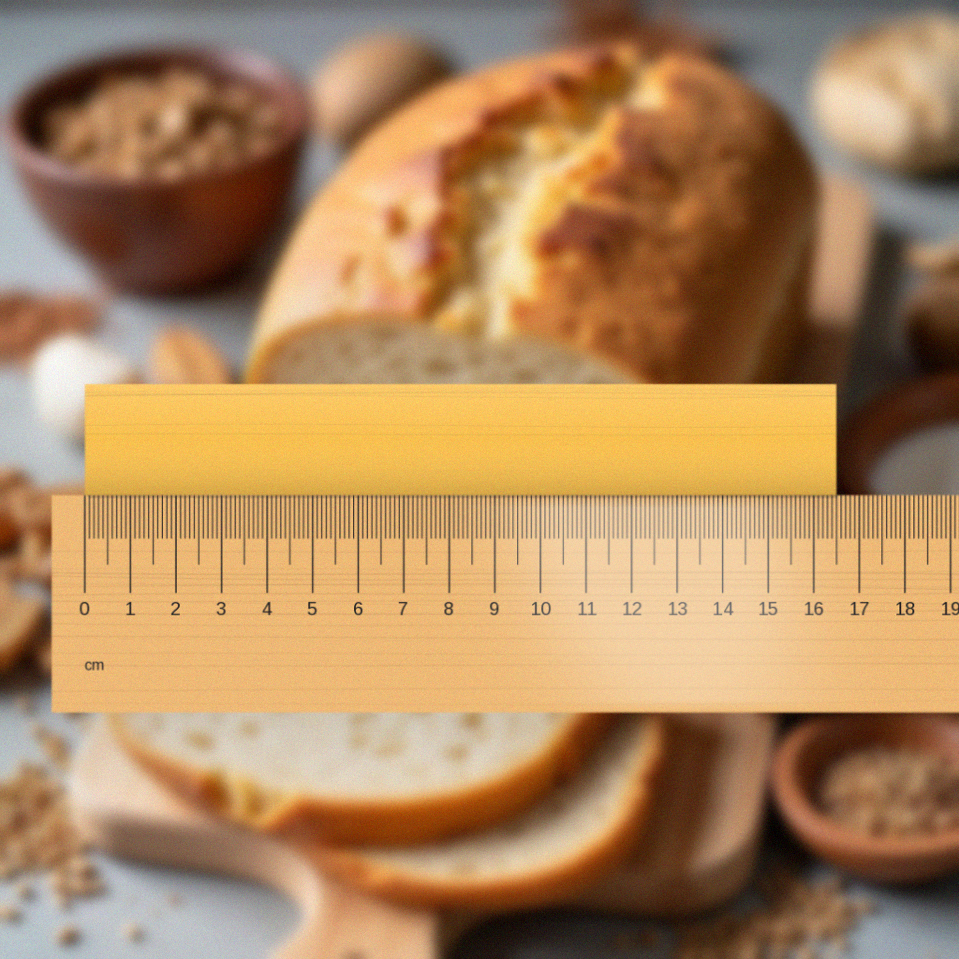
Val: 16.5 cm
